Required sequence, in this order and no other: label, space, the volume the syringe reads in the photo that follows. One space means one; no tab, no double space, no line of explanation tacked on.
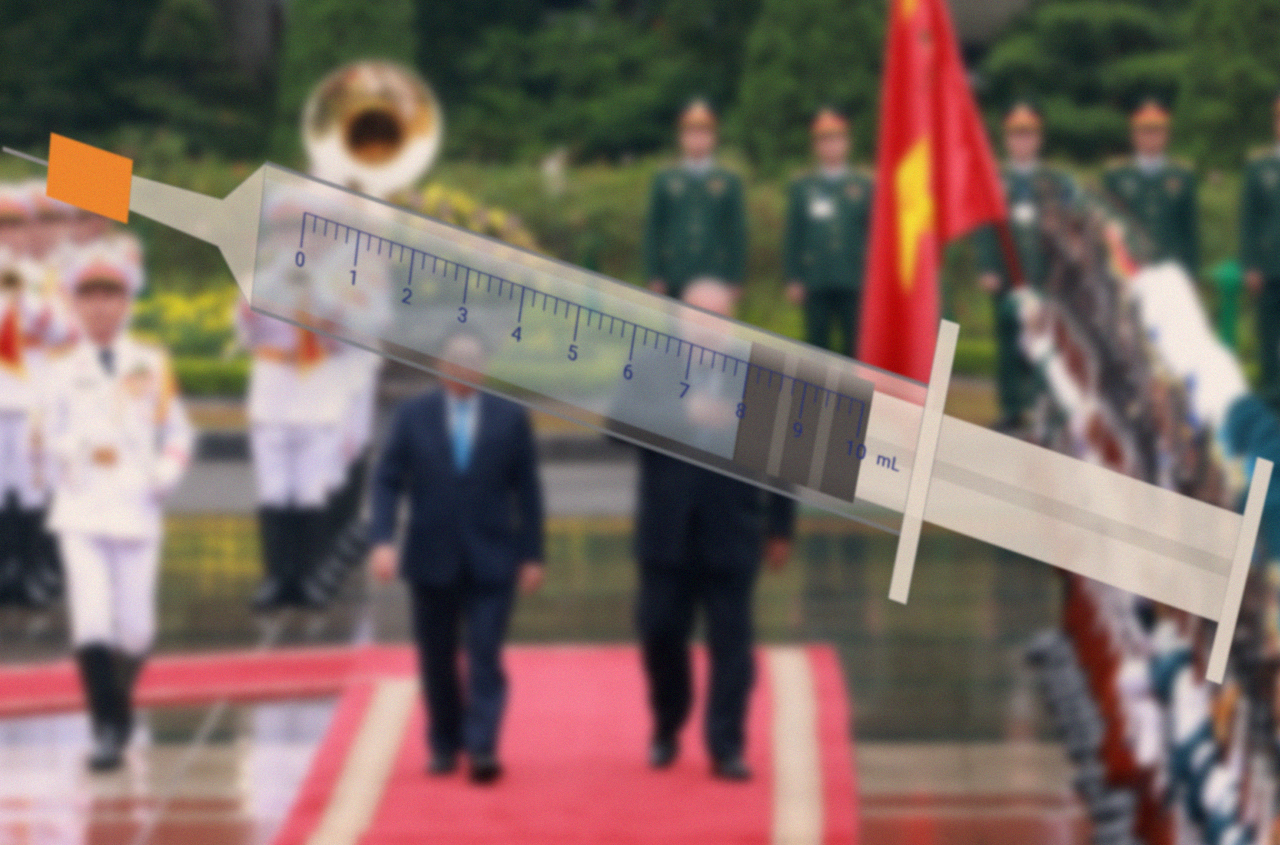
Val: 8 mL
